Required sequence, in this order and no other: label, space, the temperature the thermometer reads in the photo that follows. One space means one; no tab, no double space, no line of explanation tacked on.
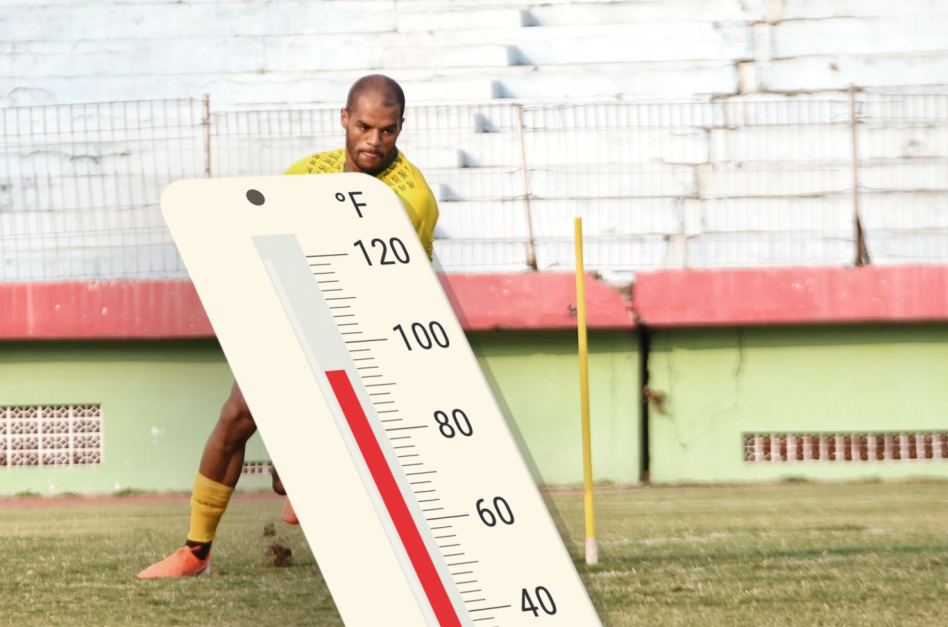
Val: 94 °F
